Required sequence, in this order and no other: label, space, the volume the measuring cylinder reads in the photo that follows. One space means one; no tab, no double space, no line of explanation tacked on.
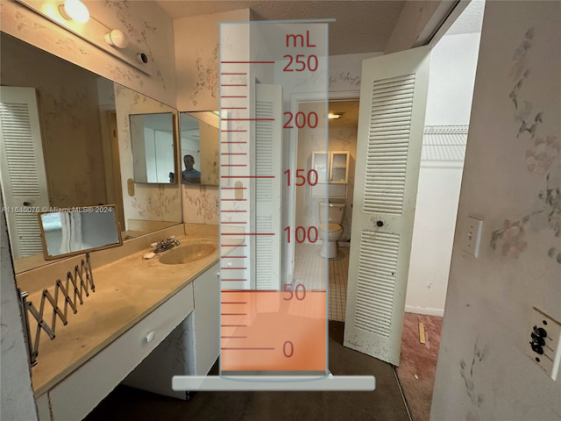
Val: 50 mL
